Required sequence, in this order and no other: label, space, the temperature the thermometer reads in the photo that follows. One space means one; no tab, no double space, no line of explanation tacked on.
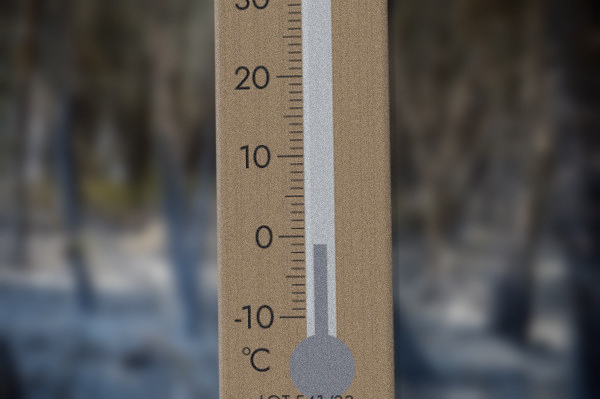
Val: -1 °C
